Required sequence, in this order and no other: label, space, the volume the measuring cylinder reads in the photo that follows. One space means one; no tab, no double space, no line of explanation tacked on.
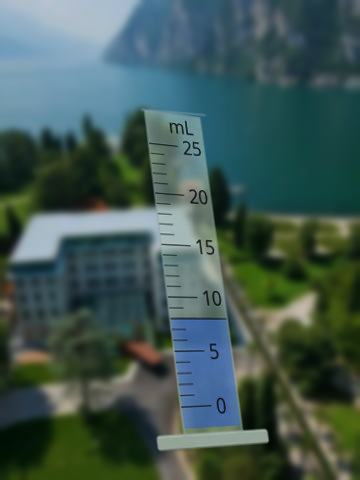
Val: 8 mL
